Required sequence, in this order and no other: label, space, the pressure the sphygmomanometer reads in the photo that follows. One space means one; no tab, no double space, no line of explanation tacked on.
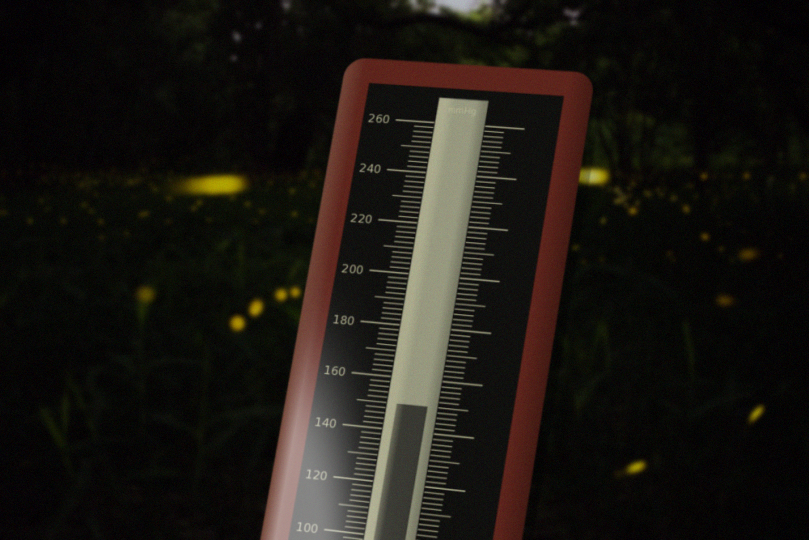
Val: 150 mmHg
